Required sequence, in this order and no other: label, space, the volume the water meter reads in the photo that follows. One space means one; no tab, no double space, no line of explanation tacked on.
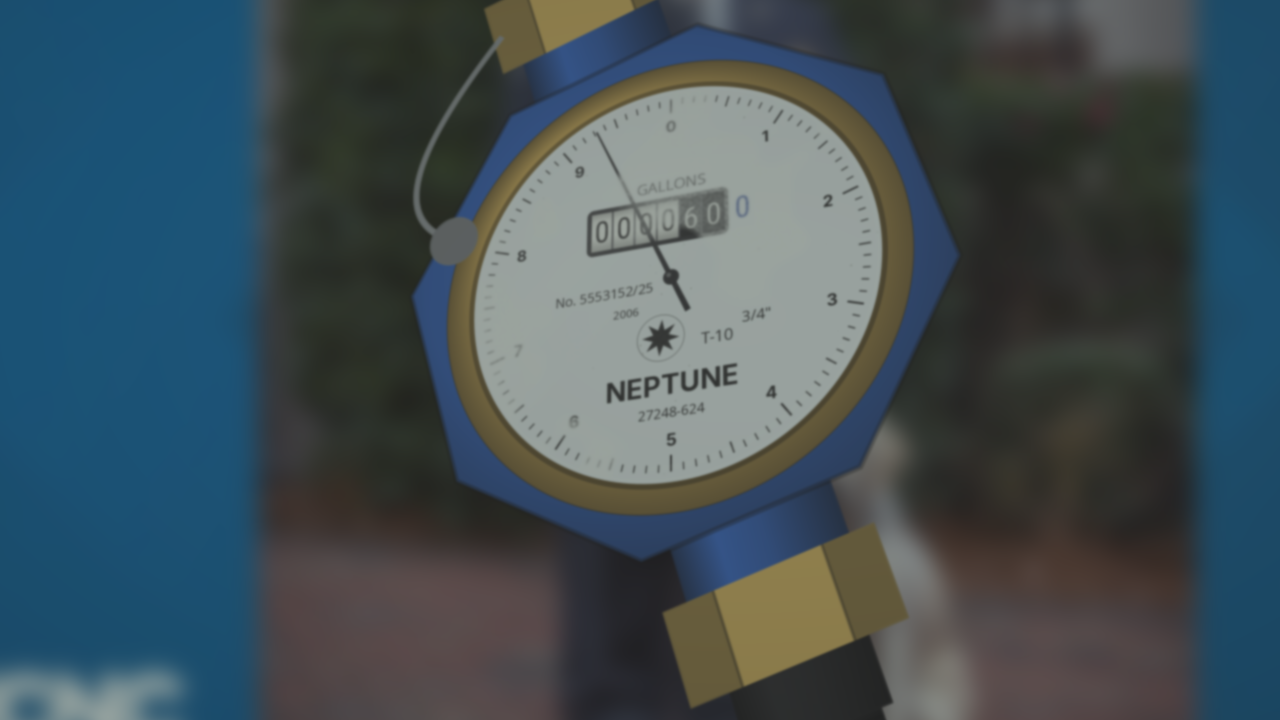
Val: 599.3 gal
